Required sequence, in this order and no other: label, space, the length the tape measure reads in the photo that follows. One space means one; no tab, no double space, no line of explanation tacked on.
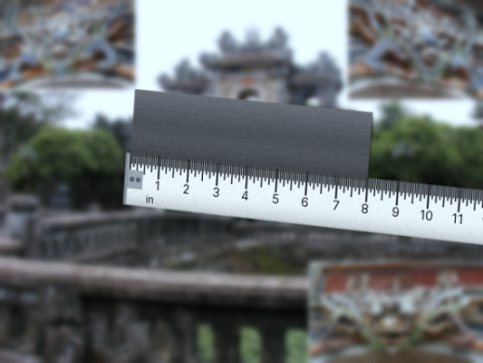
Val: 8 in
